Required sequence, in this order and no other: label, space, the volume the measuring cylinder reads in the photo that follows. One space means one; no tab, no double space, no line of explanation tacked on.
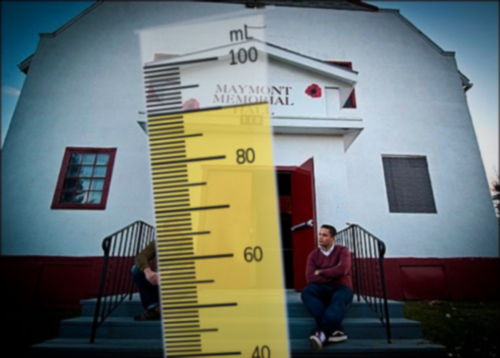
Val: 90 mL
